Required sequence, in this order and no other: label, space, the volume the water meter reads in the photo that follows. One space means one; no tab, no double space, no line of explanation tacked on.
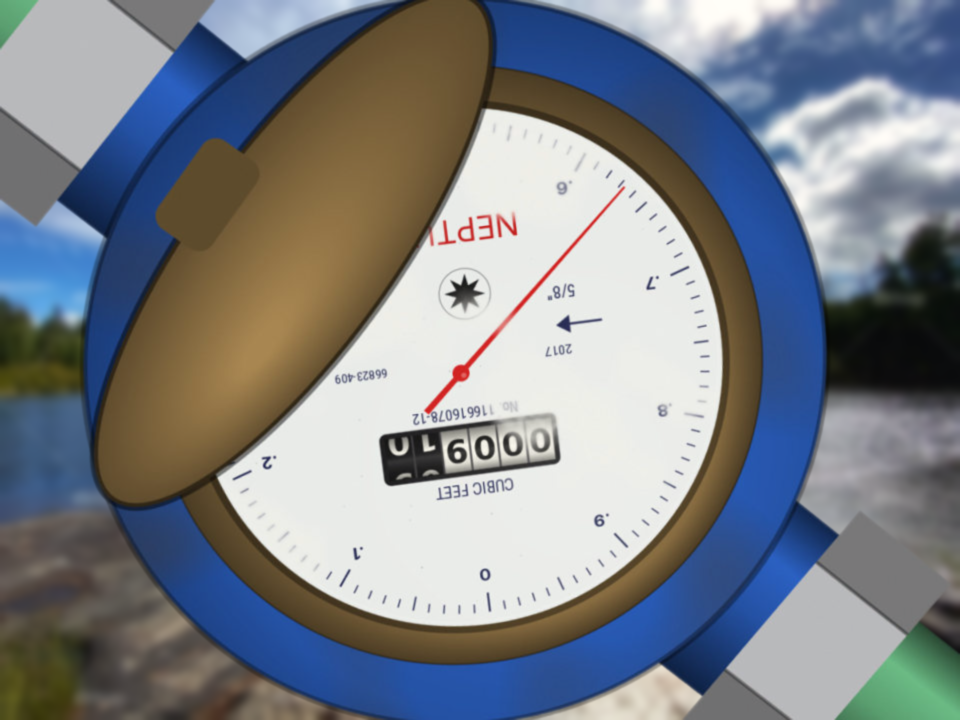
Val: 909.63 ft³
